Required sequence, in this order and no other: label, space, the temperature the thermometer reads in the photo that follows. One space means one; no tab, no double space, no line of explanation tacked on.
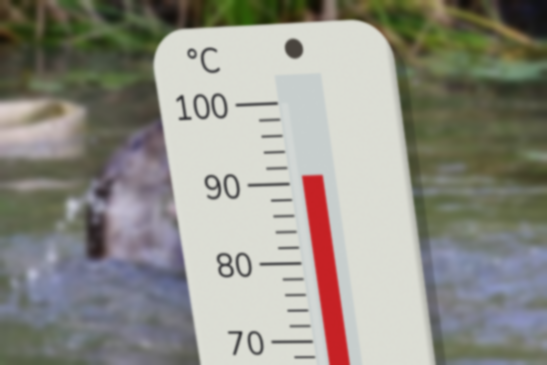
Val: 91 °C
